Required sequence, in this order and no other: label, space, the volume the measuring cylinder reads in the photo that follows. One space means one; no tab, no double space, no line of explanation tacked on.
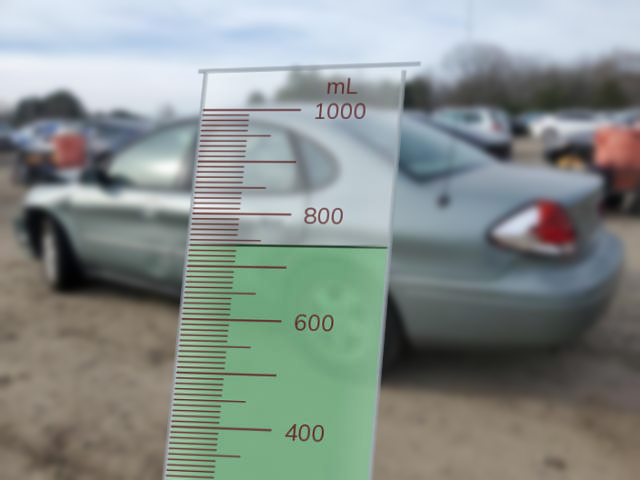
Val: 740 mL
